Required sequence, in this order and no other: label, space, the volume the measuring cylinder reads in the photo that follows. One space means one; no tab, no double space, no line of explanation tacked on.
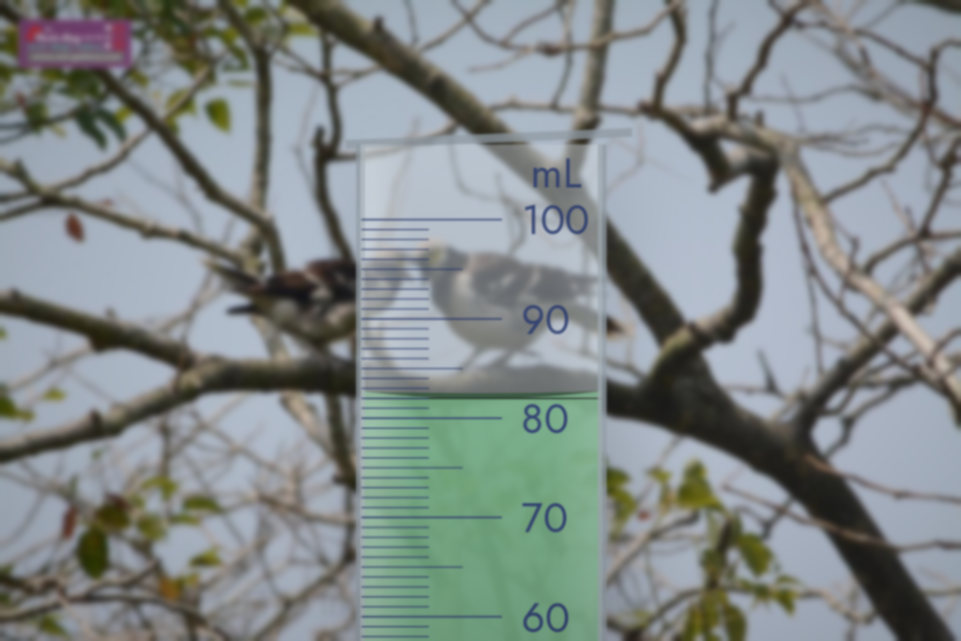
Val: 82 mL
